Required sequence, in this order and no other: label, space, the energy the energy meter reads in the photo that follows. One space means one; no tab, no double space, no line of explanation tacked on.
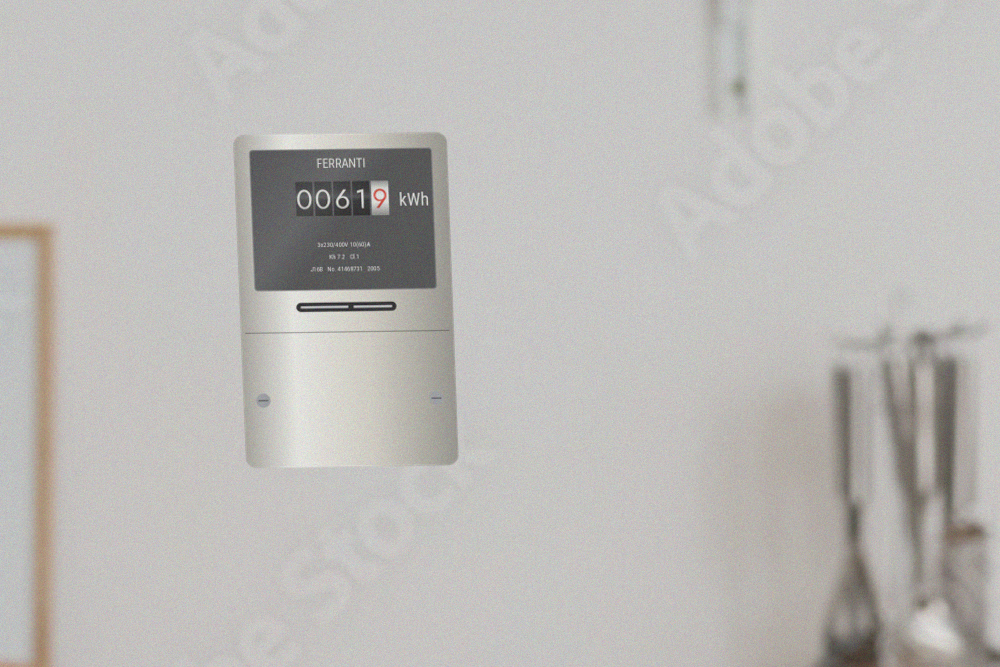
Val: 61.9 kWh
